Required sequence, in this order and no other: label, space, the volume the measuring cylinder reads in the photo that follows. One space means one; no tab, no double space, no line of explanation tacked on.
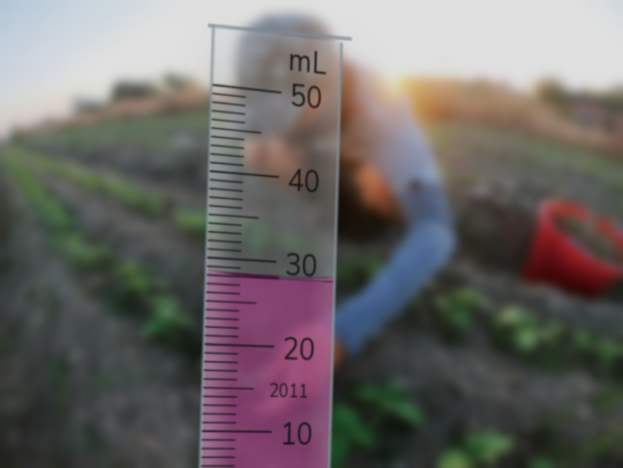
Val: 28 mL
